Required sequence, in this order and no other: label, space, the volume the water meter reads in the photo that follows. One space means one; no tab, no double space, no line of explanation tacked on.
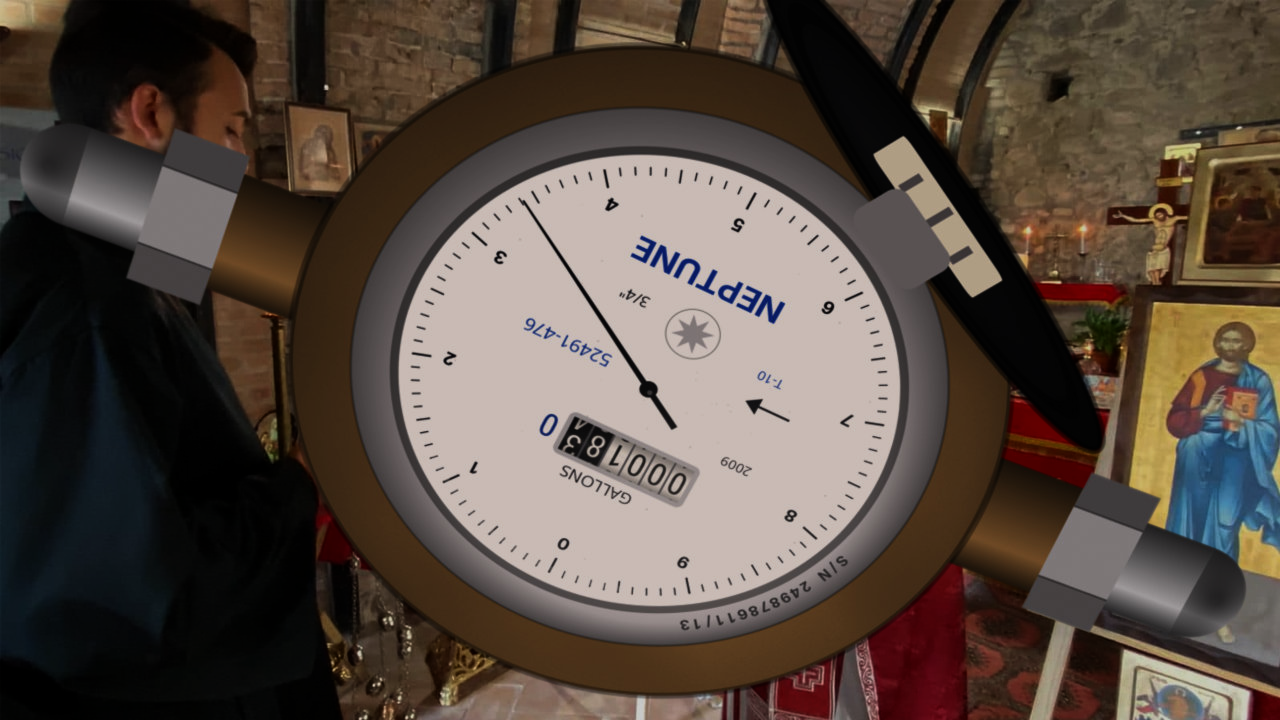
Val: 1833.4 gal
